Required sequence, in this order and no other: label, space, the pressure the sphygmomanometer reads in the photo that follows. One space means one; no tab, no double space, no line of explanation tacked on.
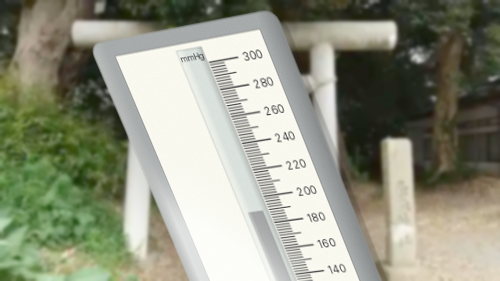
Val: 190 mmHg
